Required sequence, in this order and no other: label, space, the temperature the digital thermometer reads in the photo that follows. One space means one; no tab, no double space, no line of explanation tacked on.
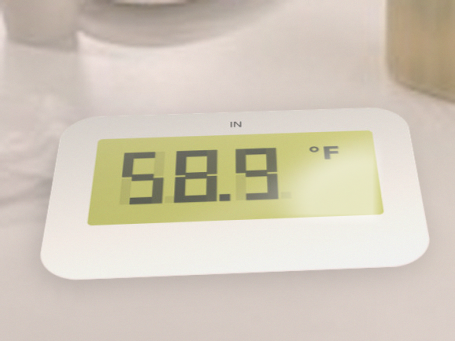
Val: 58.9 °F
